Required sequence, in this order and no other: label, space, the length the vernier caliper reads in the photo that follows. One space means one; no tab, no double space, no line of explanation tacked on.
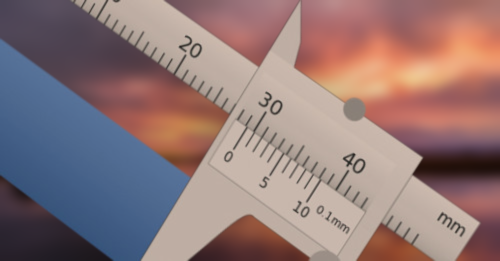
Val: 29.2 mm
